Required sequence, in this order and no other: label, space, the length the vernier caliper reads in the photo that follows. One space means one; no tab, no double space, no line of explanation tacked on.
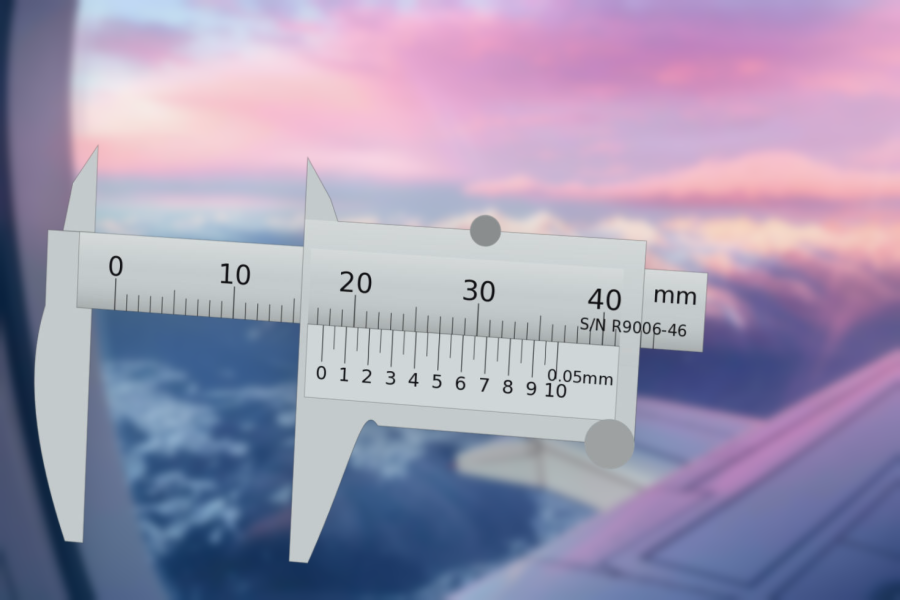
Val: 17.5 mm
